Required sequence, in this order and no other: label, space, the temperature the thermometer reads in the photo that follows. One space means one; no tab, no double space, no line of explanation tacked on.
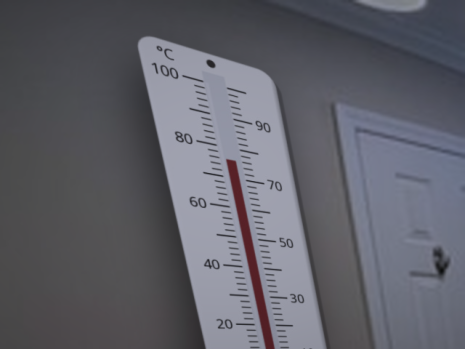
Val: 76 °C
